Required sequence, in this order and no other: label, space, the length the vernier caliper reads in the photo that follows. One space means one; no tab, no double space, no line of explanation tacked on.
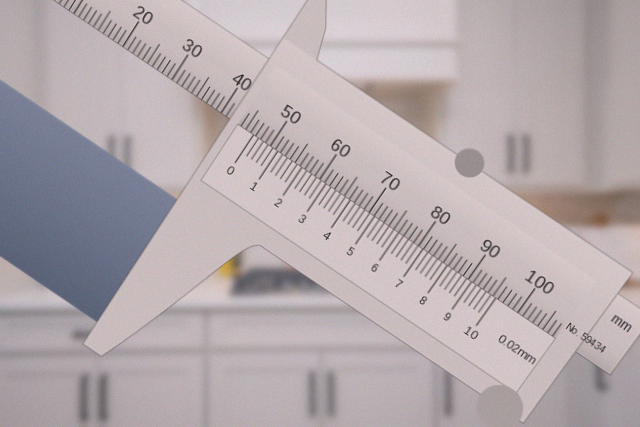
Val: 46.6 mm
